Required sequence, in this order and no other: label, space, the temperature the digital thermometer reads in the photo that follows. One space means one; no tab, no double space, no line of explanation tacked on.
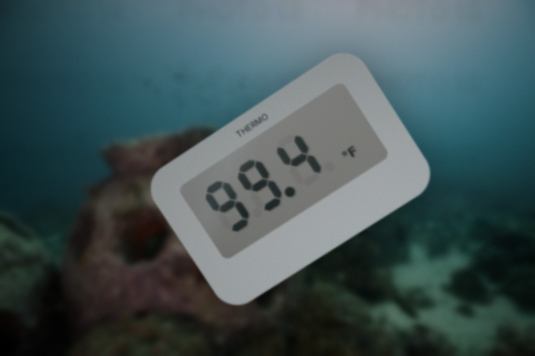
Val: 99.4 °F
